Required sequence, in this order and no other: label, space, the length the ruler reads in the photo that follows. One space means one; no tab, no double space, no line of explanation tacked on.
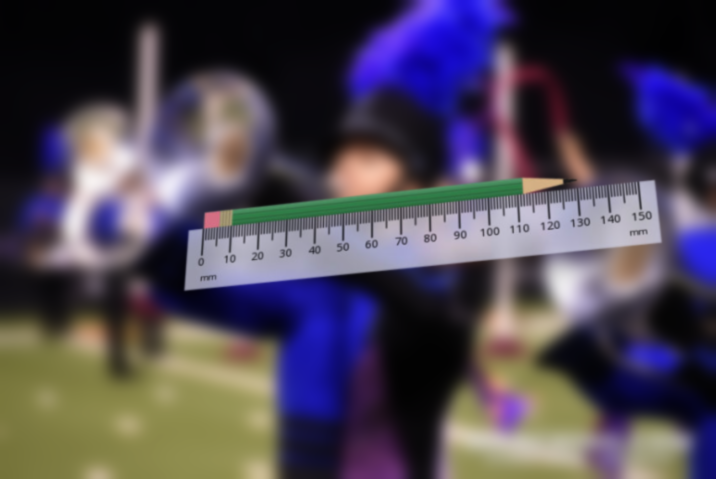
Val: 130 mm
